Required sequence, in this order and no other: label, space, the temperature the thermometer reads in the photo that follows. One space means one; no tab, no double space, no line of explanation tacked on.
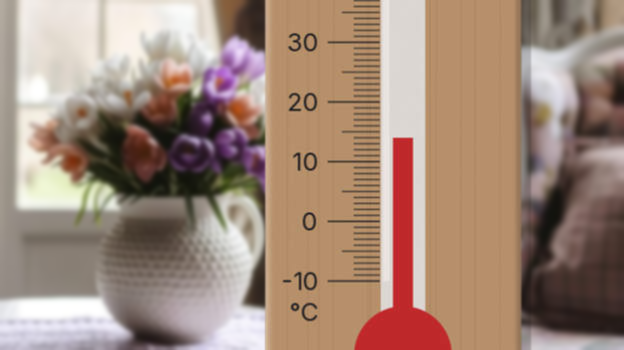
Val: 14 °C
